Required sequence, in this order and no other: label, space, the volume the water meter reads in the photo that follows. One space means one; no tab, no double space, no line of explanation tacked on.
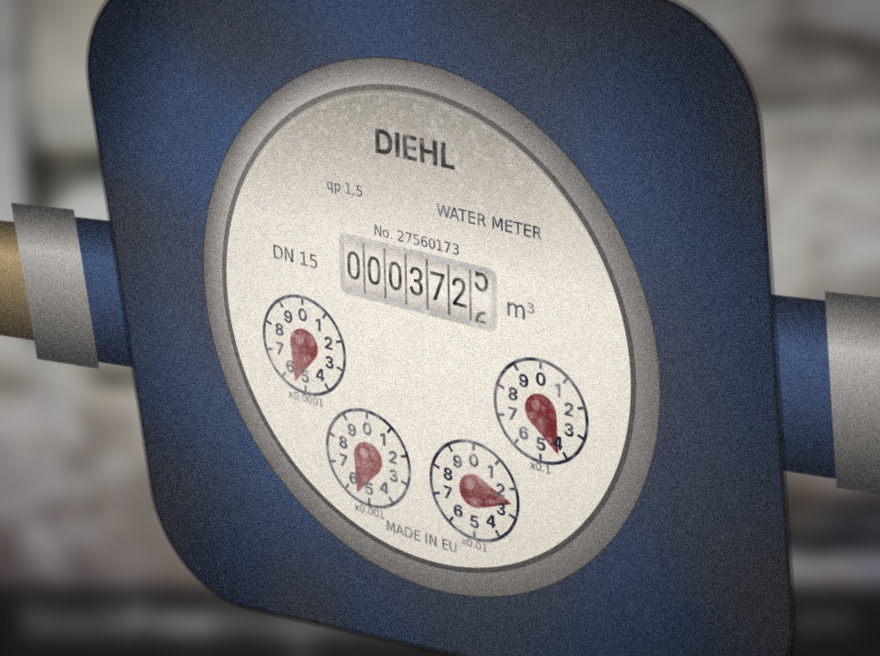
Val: 3725.4255 m³
